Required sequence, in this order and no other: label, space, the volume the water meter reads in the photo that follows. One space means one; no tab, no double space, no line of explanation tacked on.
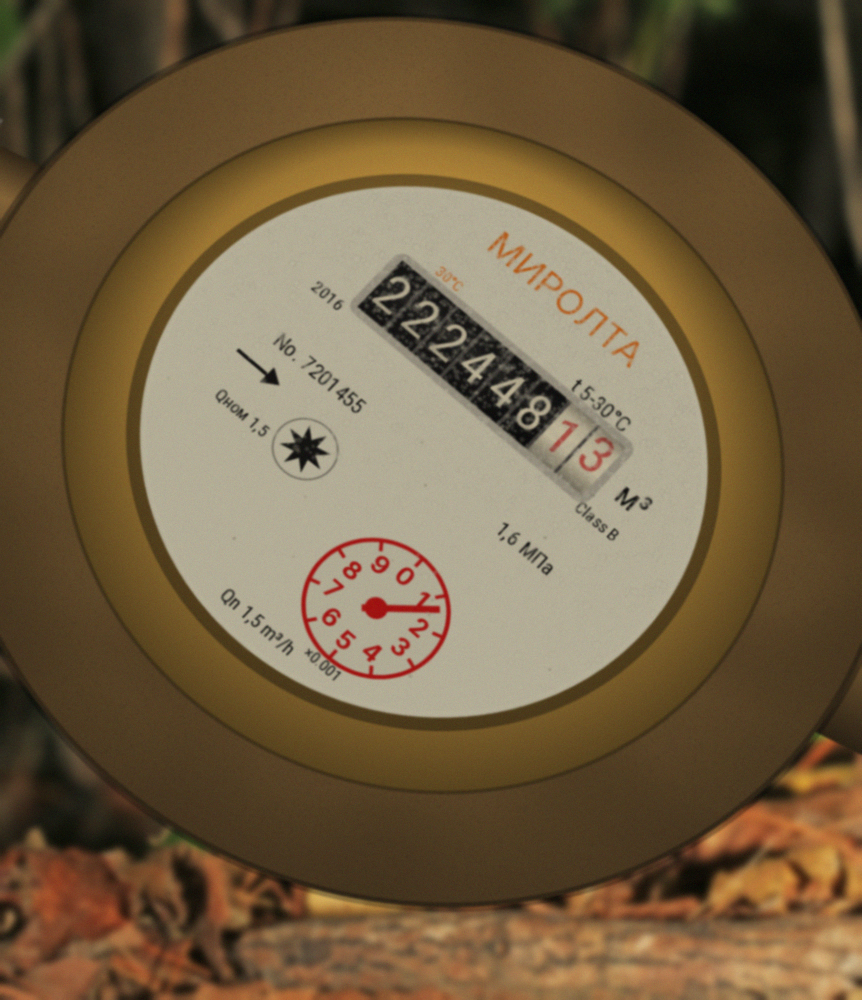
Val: 222448.131 m³
